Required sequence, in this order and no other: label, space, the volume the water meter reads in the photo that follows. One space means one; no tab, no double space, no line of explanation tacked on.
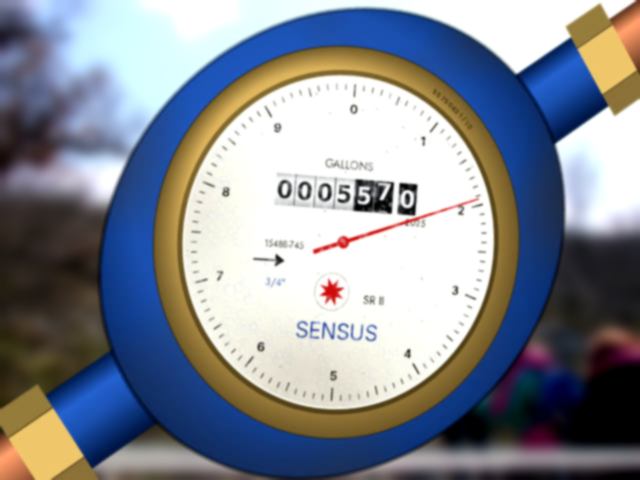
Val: 5571.9 gal
